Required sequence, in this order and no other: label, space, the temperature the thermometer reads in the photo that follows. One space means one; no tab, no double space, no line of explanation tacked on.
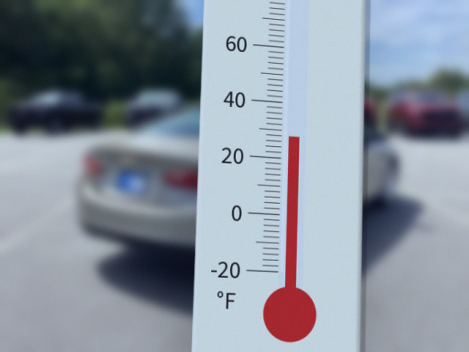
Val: 28 °F
